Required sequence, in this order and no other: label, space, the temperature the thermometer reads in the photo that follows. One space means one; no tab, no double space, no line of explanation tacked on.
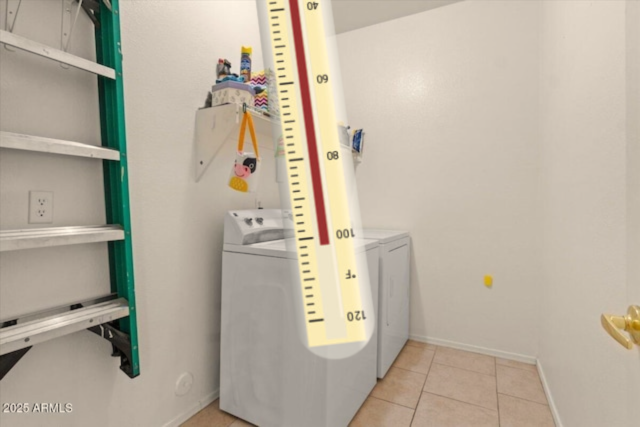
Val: 102 °F
